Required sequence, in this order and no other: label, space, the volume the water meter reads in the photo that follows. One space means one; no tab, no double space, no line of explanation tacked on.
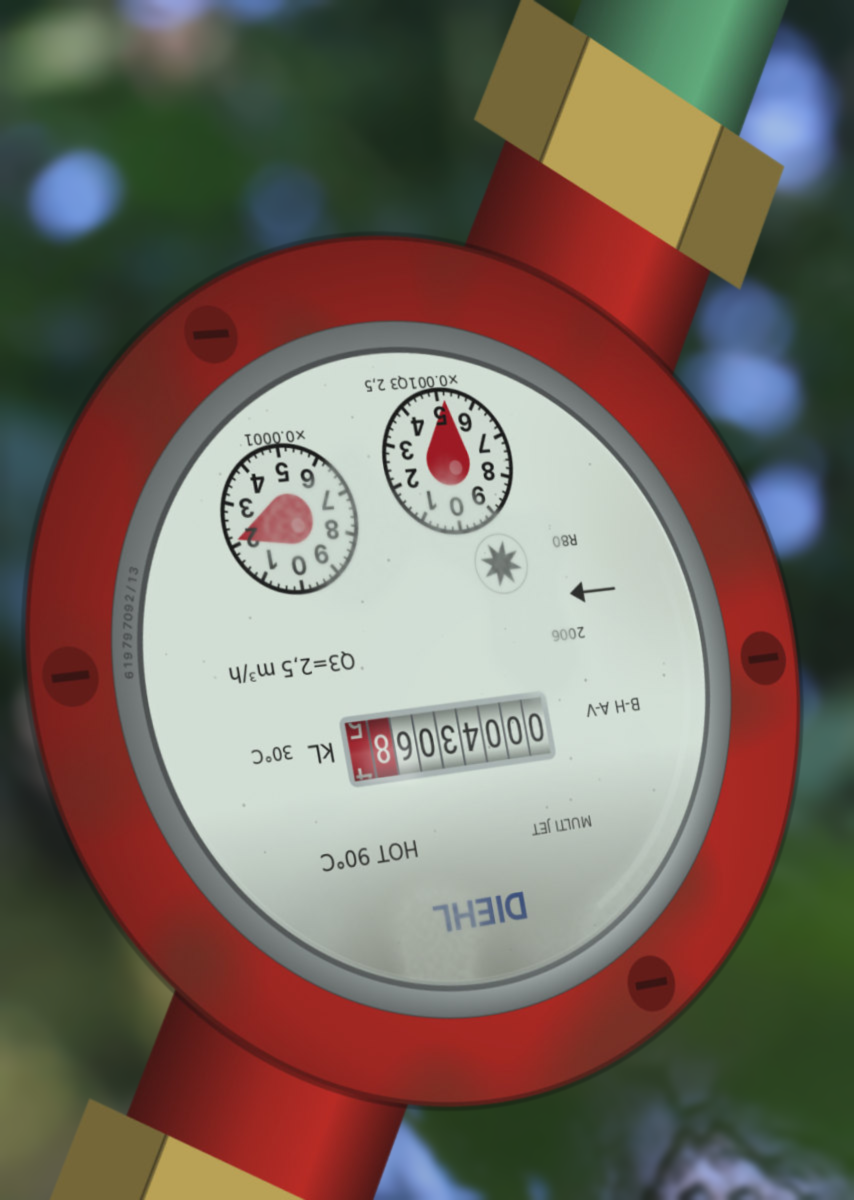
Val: 4306.8452 kL
